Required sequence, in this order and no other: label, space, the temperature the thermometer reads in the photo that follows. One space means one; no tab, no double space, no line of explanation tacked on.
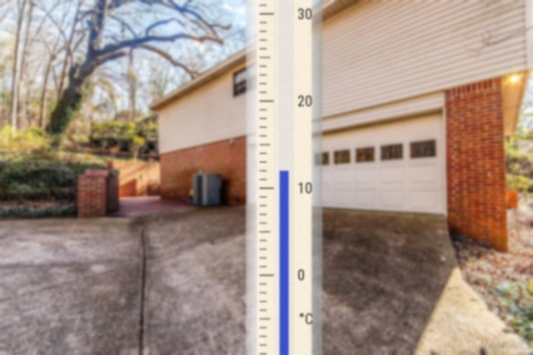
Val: 12 °C
